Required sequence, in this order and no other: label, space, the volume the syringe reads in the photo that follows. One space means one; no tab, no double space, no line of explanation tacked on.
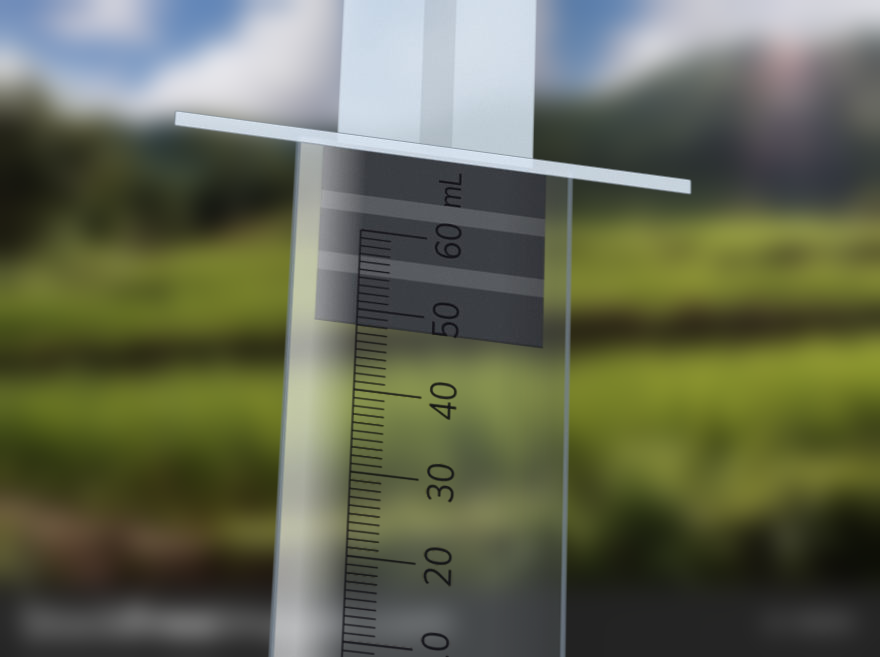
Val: 48 mL
